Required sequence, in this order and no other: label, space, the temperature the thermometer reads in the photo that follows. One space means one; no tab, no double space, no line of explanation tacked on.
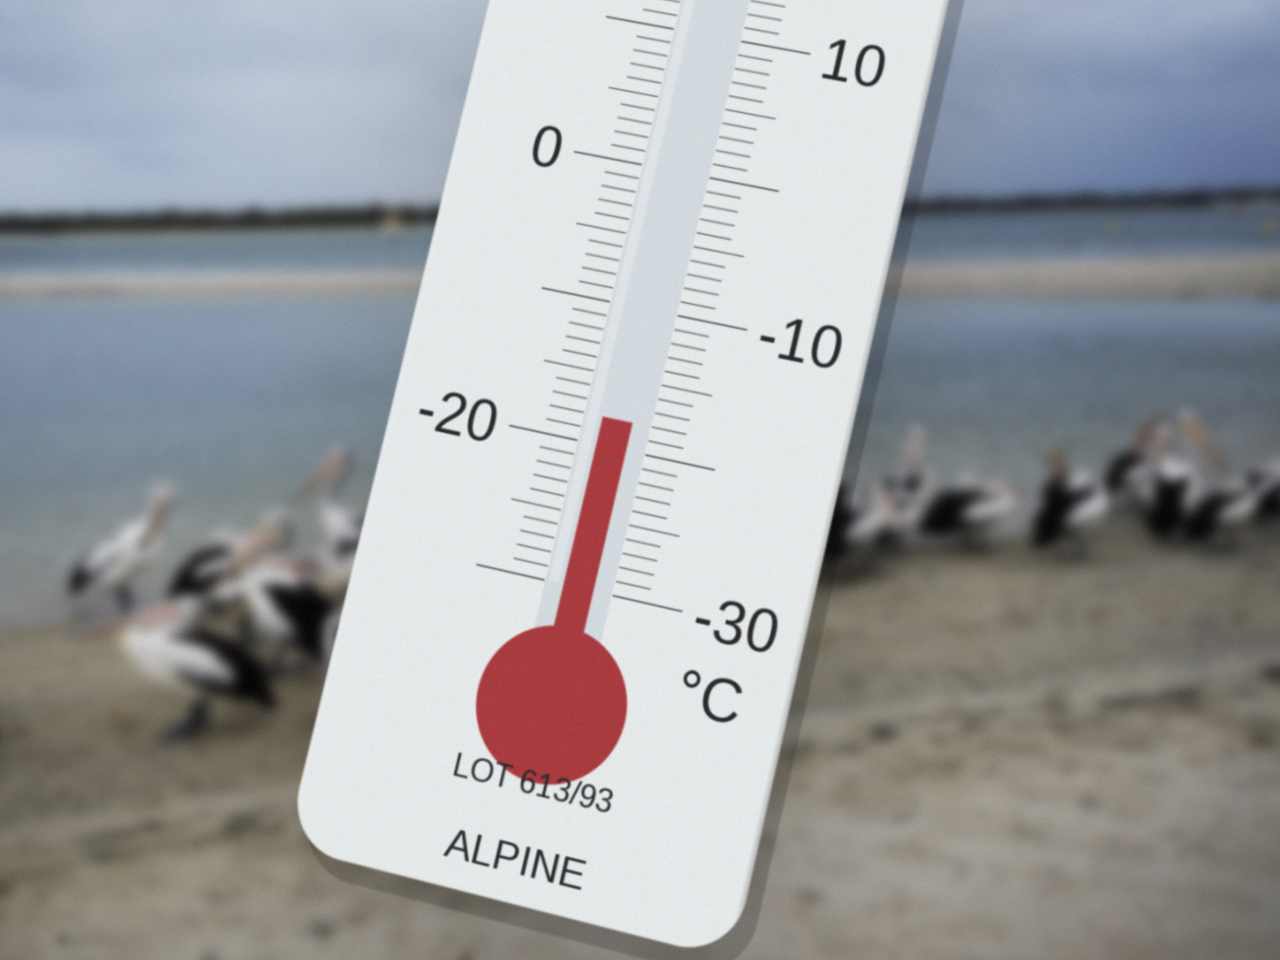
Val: -18 °C
